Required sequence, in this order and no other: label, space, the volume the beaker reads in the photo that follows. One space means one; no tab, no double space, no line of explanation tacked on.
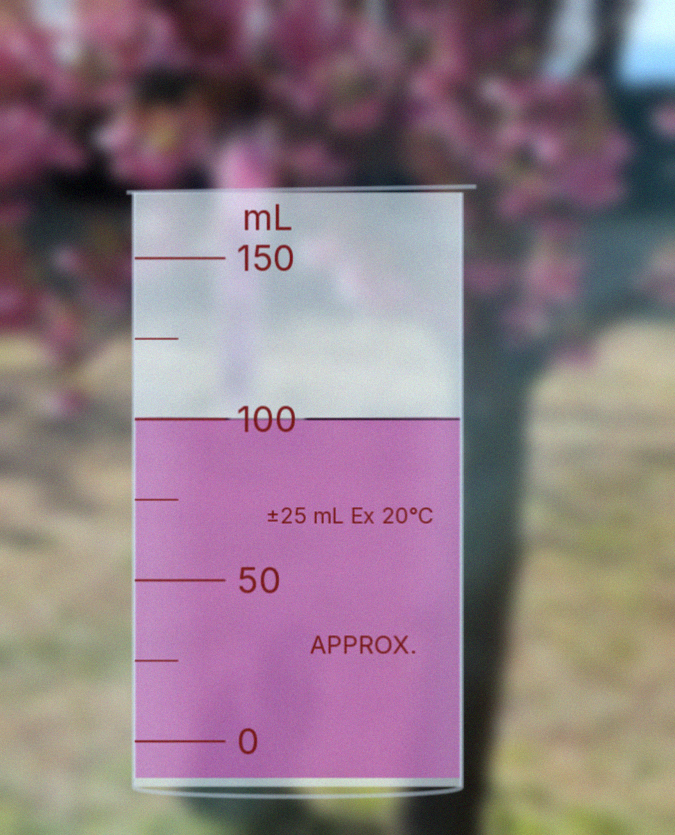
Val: 100 mL
